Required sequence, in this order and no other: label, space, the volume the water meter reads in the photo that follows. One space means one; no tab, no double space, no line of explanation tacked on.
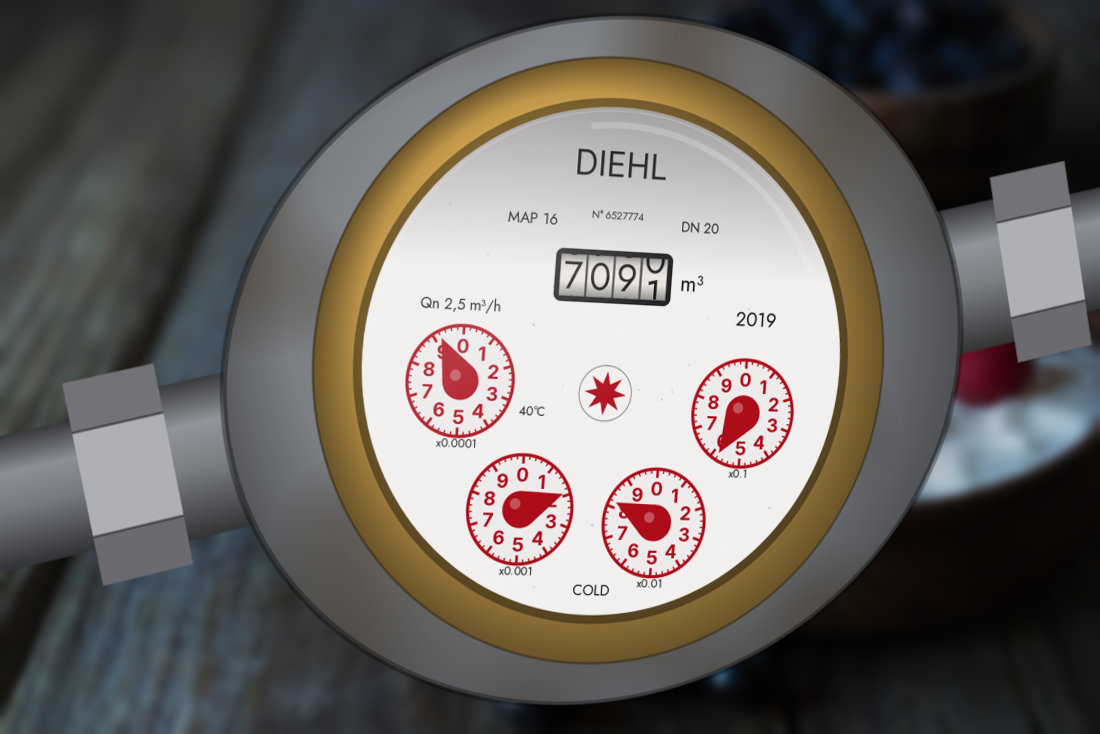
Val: 7090.5819 m³
